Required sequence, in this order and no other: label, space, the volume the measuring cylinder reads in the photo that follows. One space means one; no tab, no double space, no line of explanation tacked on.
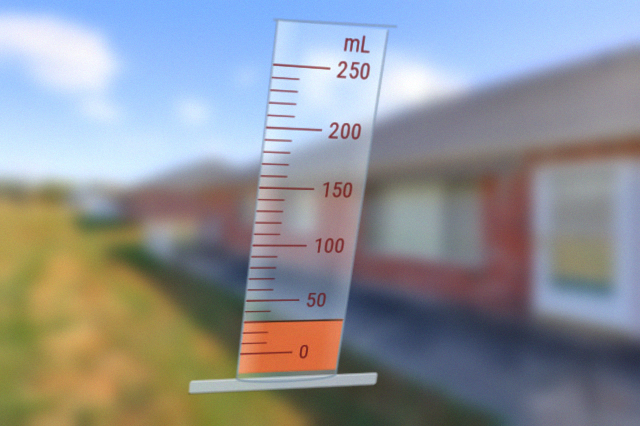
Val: 30 mL
